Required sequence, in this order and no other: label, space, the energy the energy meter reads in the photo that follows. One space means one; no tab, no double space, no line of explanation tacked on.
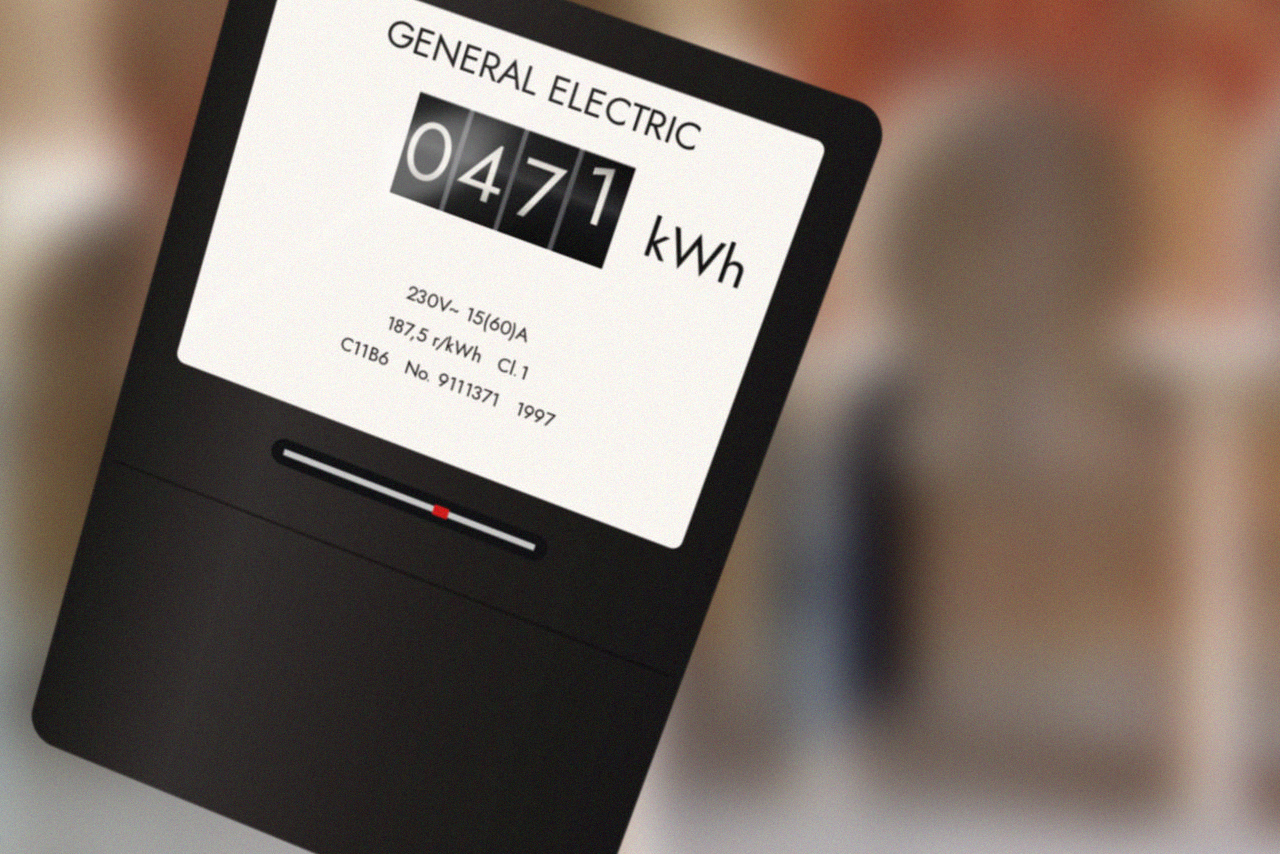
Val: 471 kWh
